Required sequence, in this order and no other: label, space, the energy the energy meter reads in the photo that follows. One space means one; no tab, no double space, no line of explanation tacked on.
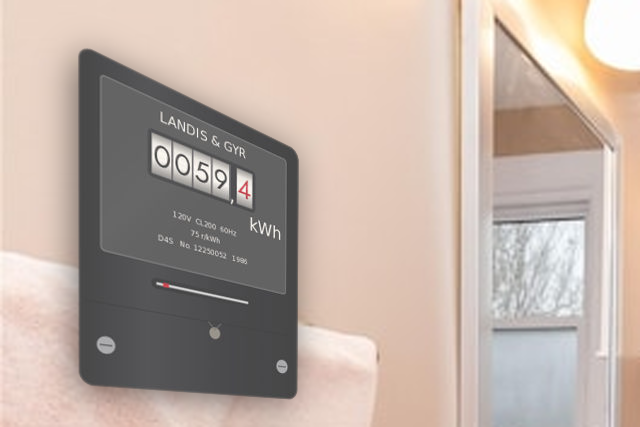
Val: 59.4 kWh
